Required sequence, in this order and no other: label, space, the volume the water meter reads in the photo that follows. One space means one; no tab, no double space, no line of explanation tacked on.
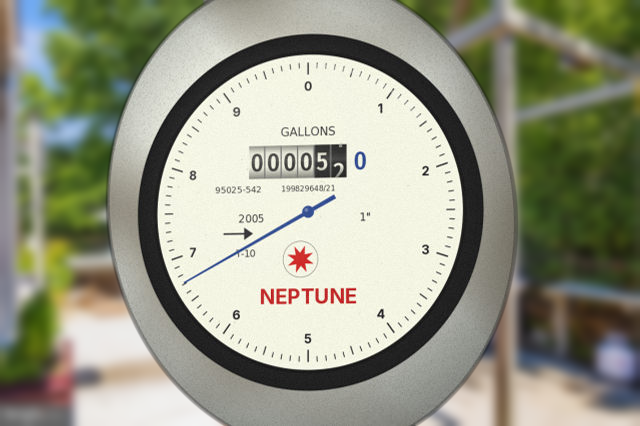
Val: 516.7 gal
